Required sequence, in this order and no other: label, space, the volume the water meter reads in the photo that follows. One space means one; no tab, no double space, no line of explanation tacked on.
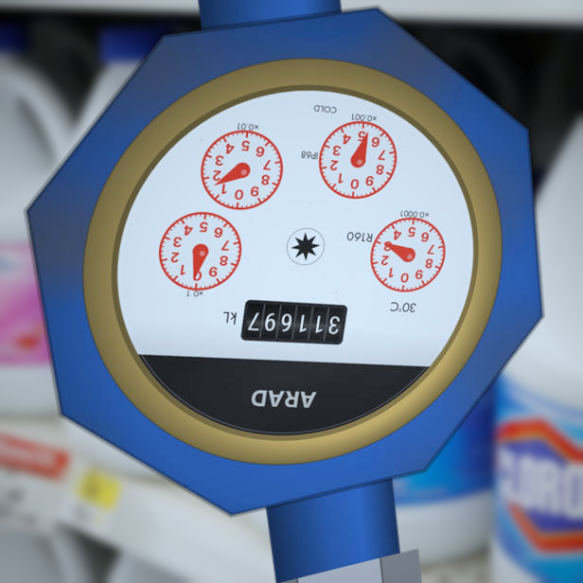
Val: 311697.0153 kL
